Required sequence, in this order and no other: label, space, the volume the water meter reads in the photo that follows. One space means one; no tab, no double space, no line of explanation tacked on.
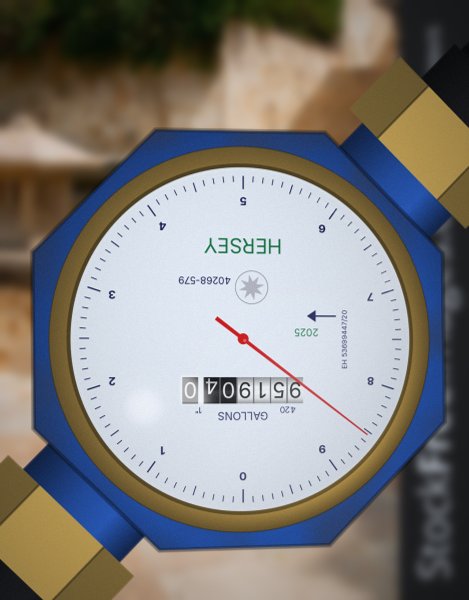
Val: 9519038.5 gal
